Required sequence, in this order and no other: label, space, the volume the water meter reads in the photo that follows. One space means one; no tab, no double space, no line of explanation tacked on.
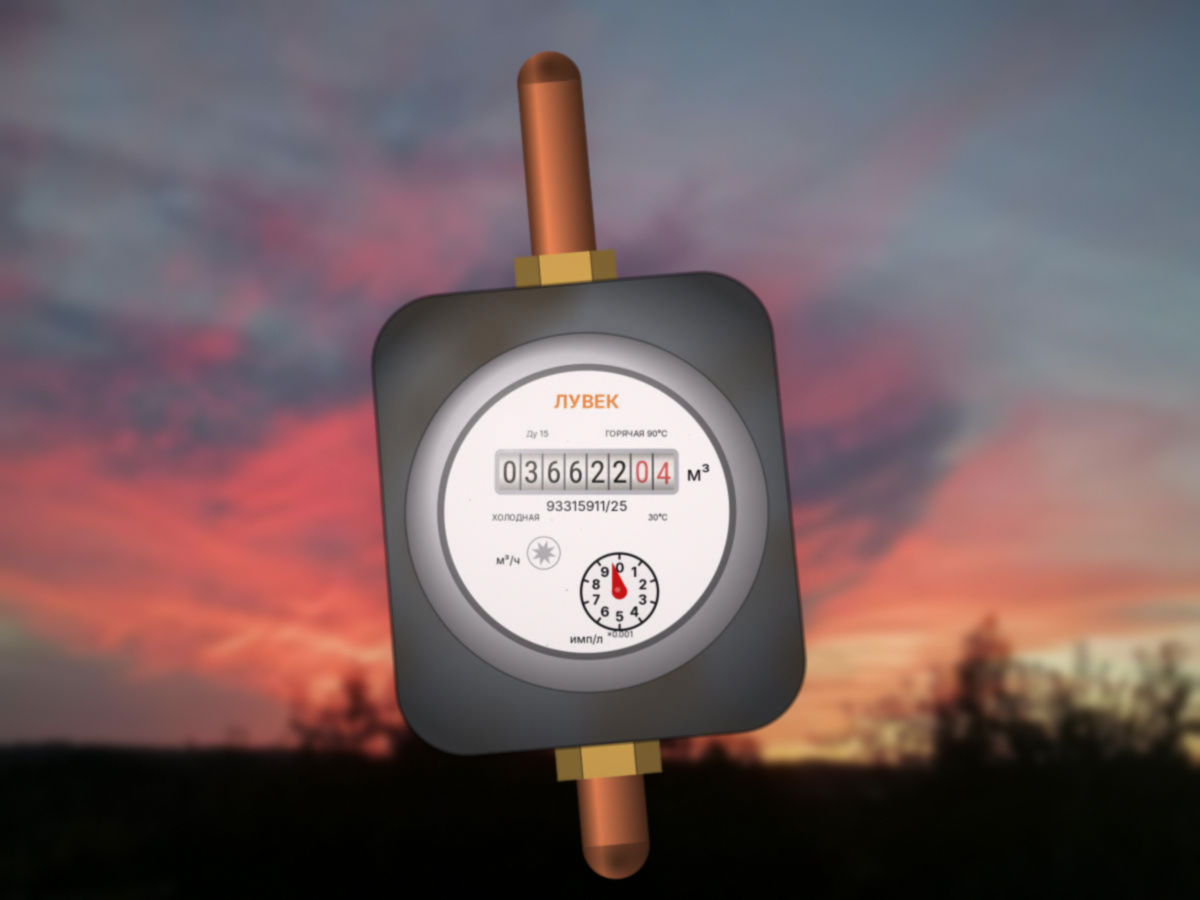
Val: 36622.039 m³
